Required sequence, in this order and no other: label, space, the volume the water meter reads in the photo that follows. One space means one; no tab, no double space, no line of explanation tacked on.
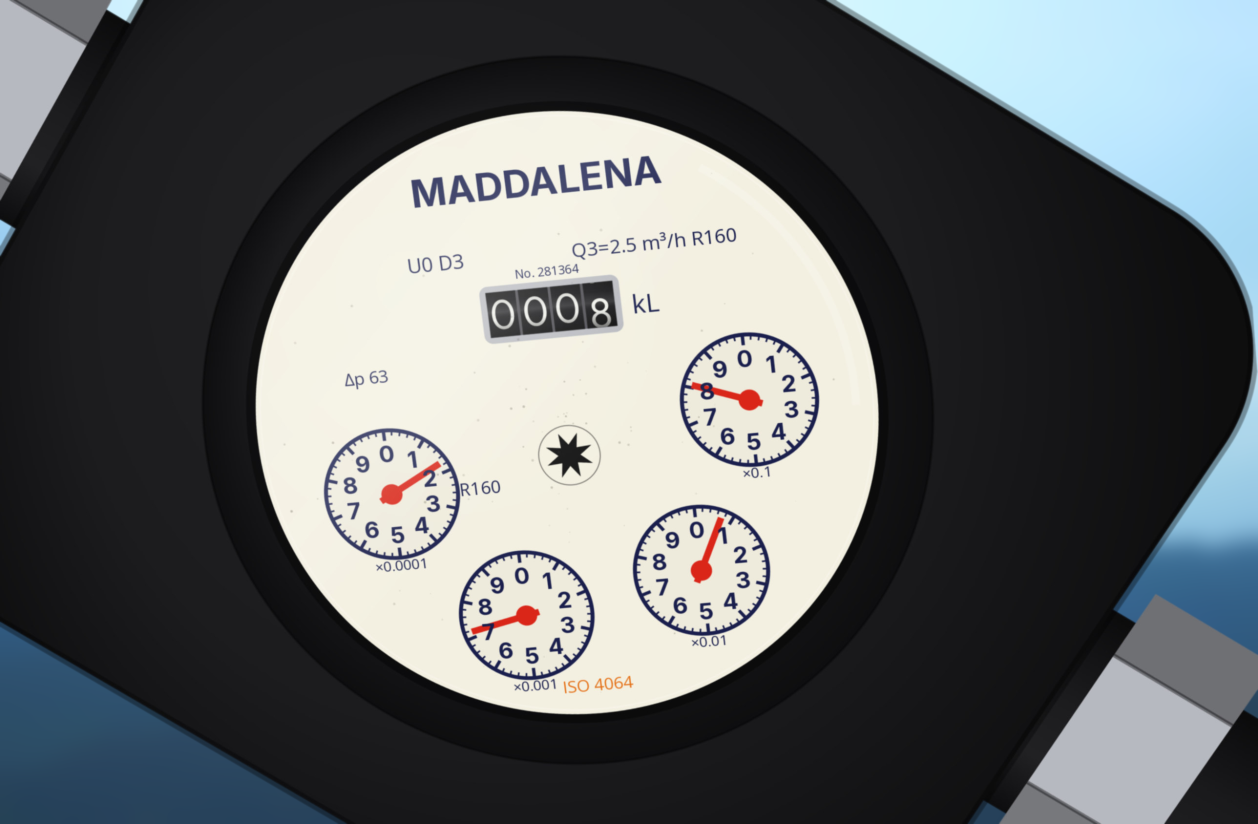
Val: 7.8071 kL
